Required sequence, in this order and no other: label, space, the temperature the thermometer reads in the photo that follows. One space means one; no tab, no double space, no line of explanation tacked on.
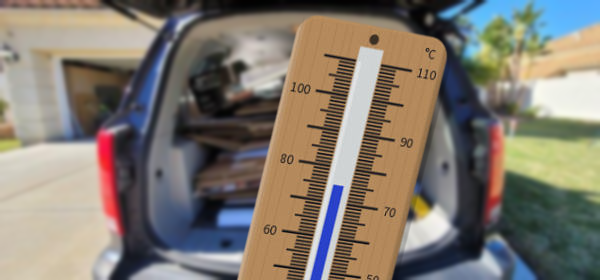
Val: 75 °C
